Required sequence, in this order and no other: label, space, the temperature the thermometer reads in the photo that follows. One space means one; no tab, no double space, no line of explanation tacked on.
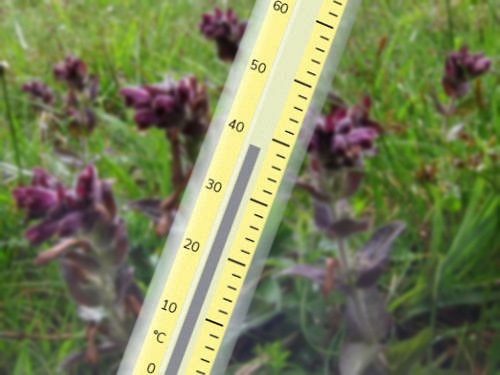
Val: 38 °C
